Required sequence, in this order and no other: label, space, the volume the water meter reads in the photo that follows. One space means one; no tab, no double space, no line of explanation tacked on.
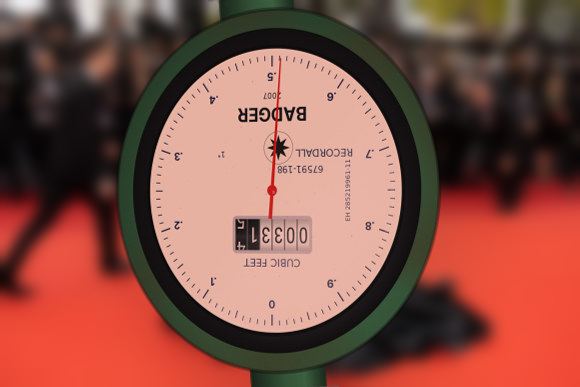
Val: 3314.51 ft³
